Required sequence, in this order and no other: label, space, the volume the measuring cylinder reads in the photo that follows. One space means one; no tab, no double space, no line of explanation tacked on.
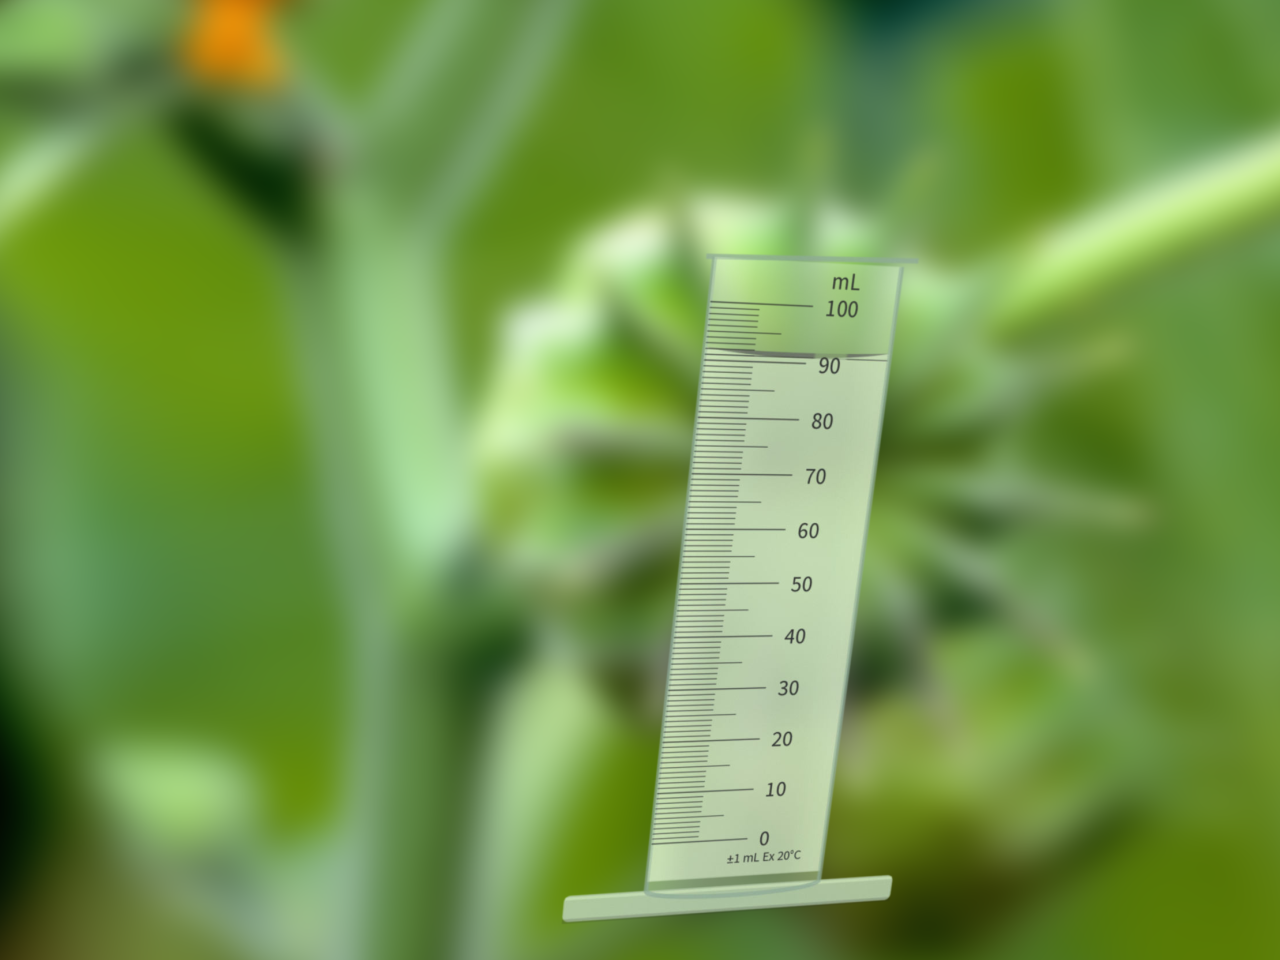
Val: 91 mL
